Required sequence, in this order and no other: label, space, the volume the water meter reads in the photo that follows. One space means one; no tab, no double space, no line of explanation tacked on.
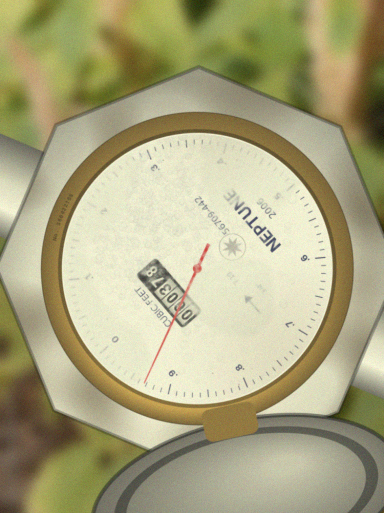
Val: 377.93 ft³
